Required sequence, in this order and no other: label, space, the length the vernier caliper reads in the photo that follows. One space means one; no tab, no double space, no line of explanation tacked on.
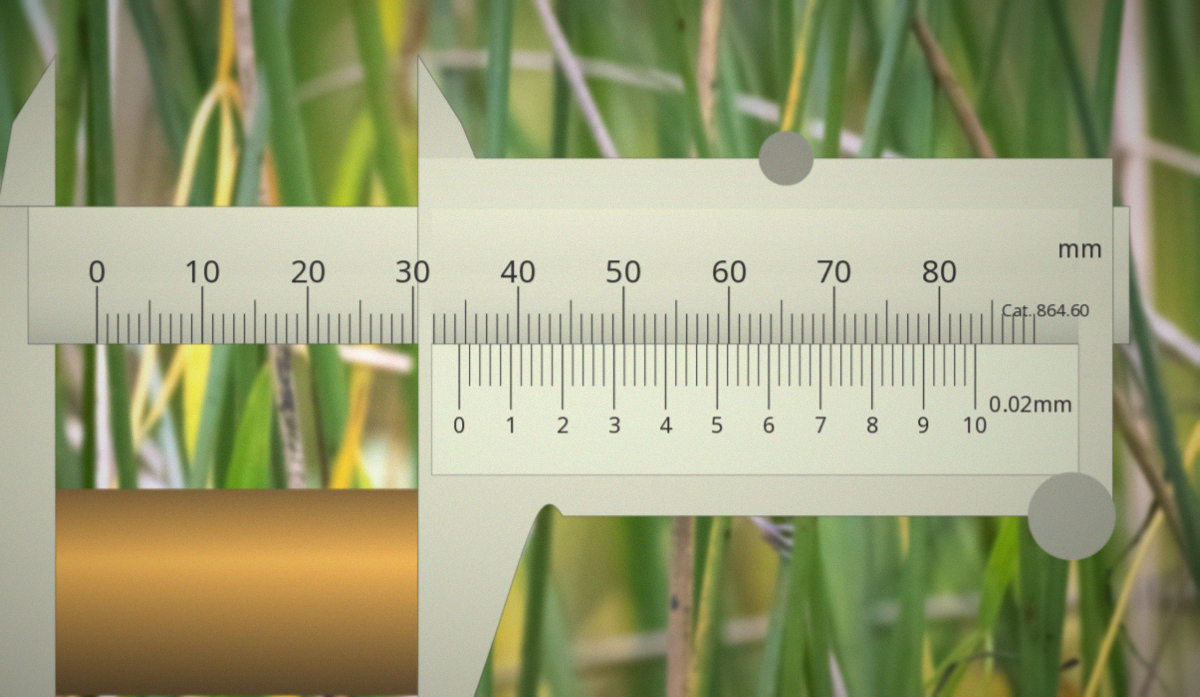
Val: 34.4 mm
